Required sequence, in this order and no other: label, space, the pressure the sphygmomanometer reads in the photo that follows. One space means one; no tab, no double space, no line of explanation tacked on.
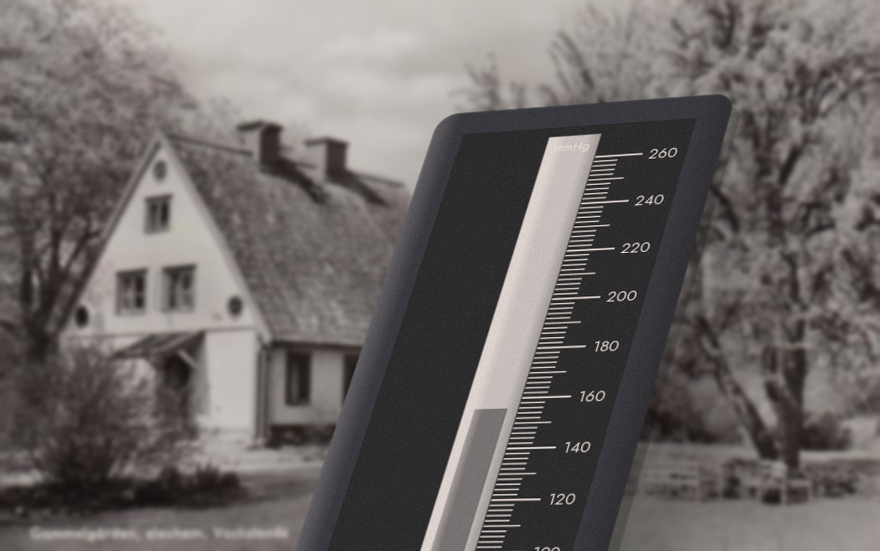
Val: 156 mmHg
